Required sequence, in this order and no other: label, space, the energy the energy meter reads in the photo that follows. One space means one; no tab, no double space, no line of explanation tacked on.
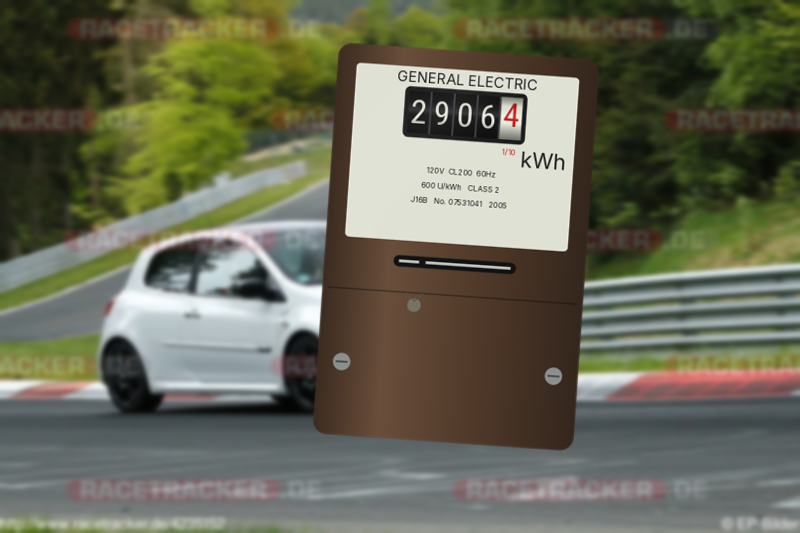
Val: 2906.4 kWh
